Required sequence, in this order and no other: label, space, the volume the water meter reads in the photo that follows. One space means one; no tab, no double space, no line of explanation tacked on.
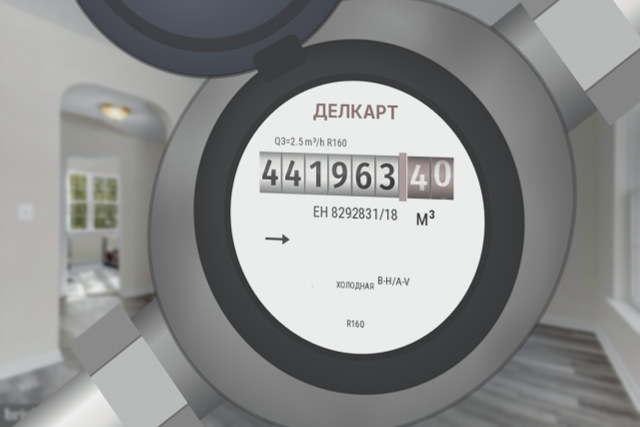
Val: 441963.40 m³
